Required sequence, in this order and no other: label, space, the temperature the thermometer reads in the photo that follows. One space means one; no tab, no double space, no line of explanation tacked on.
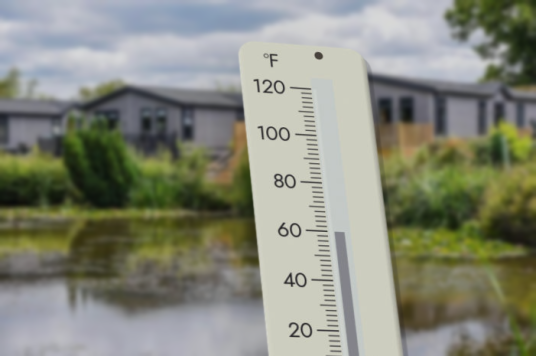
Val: 60 °F
